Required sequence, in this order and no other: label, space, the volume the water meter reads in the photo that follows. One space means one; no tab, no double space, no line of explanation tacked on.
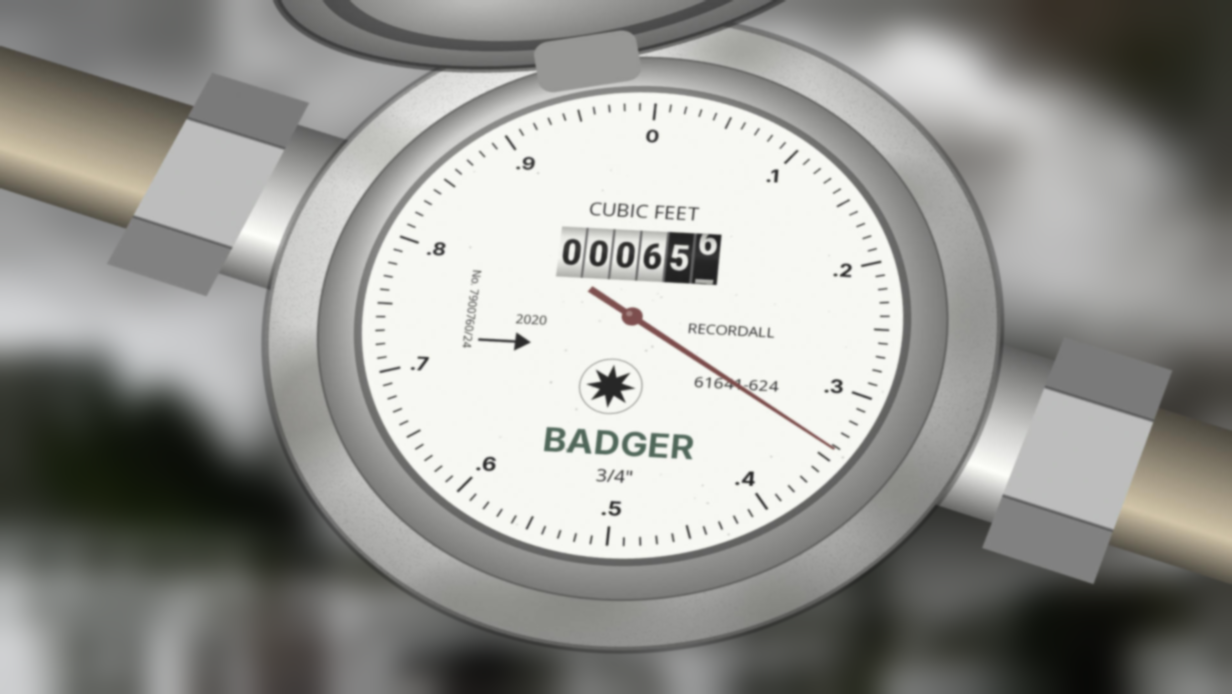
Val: 656.34 ft³
